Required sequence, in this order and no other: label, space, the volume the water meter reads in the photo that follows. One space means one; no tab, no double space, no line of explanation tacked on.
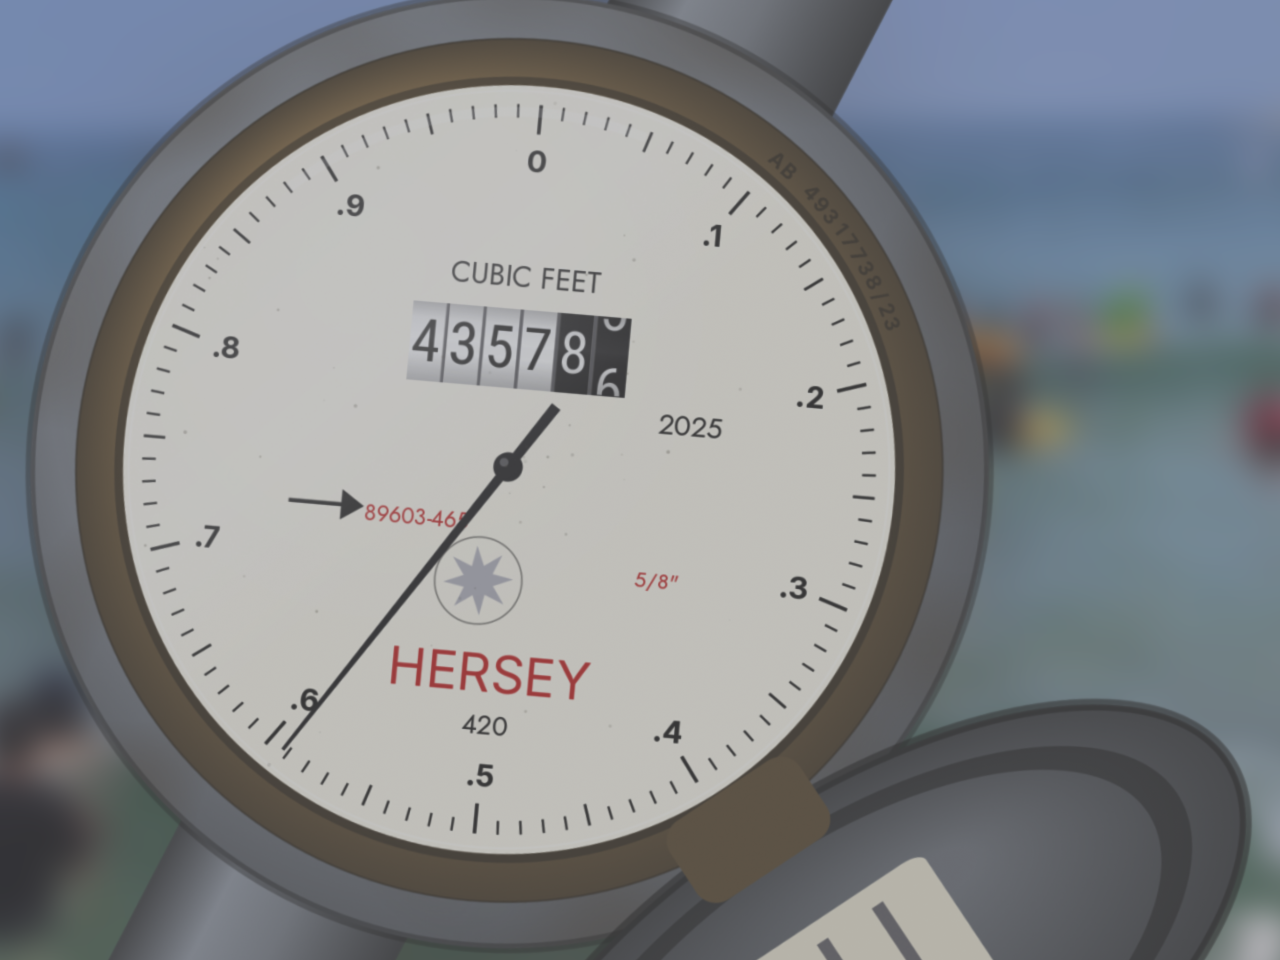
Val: 435785.59 ft³
